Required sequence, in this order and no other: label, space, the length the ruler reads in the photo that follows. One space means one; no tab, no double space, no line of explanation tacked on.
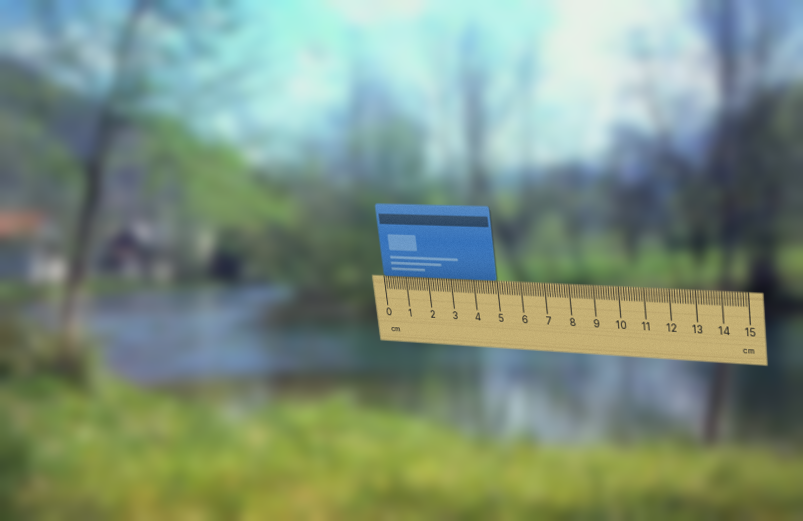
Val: 5 cm
